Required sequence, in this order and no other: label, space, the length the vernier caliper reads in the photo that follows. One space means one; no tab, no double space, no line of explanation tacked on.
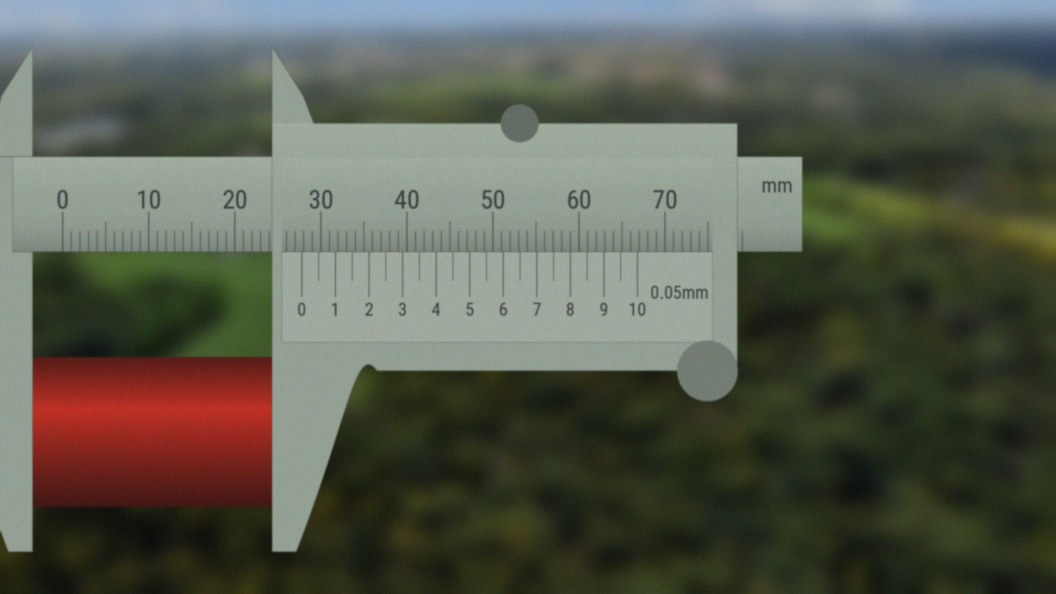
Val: 27.8 mm
